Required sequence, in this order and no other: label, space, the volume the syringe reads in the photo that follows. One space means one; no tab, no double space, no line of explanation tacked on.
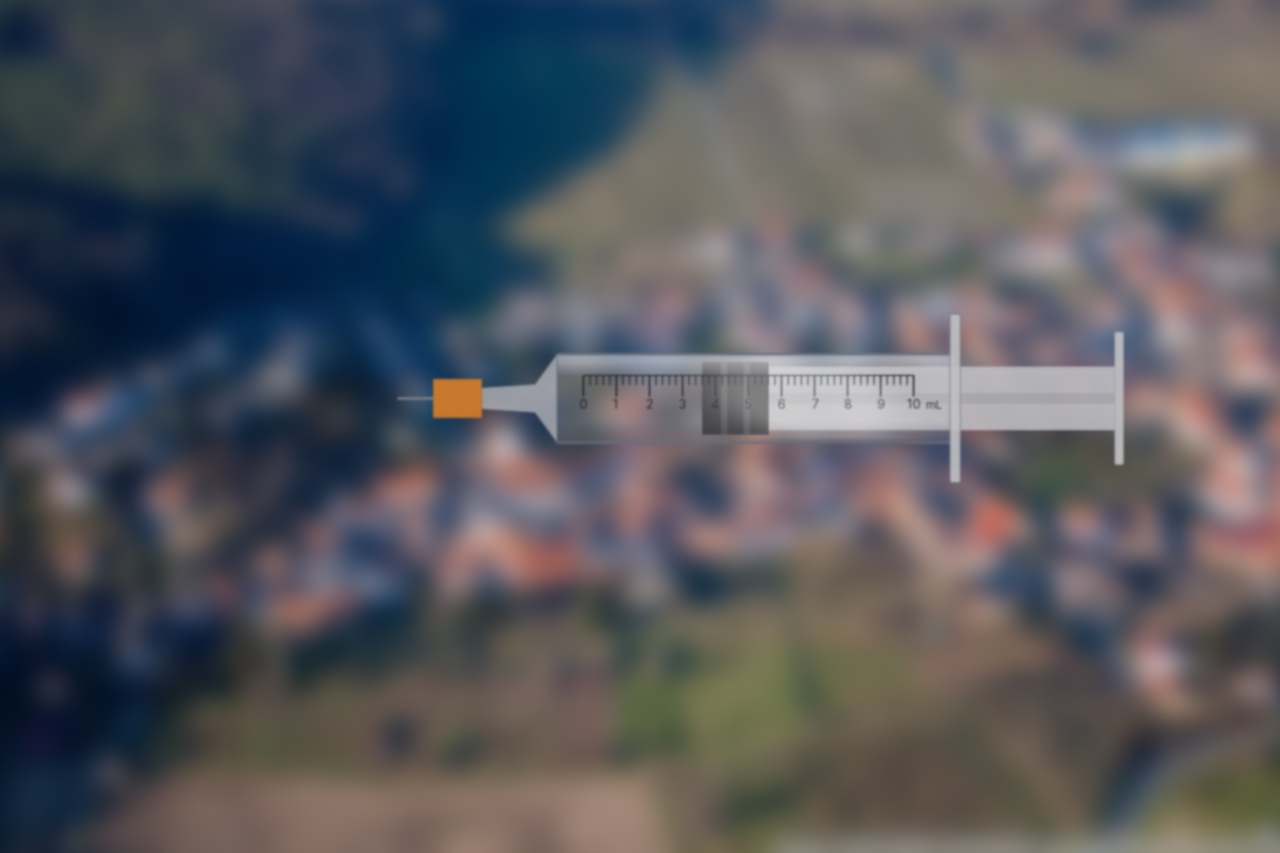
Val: 3.6 mL
